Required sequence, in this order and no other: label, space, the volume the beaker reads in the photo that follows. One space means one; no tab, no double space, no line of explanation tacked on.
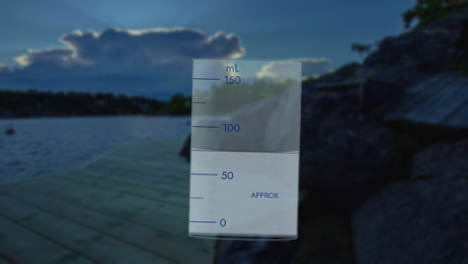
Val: 75 mL
